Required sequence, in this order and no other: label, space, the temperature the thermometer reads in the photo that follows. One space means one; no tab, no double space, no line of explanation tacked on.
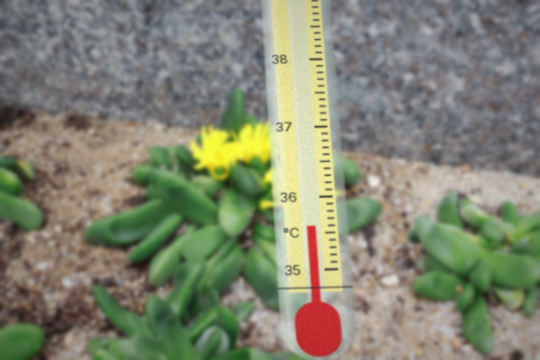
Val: 35.6 °C
